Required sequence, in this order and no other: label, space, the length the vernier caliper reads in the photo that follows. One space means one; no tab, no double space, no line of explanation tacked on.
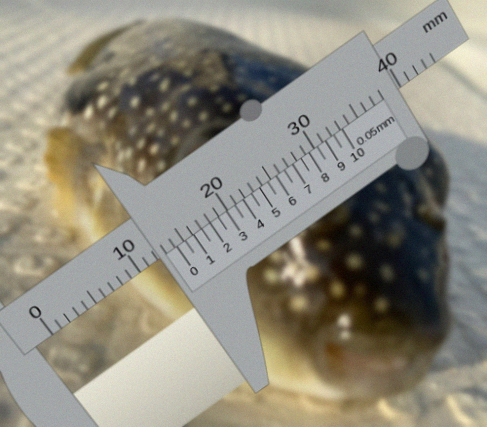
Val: 14.2 mm
